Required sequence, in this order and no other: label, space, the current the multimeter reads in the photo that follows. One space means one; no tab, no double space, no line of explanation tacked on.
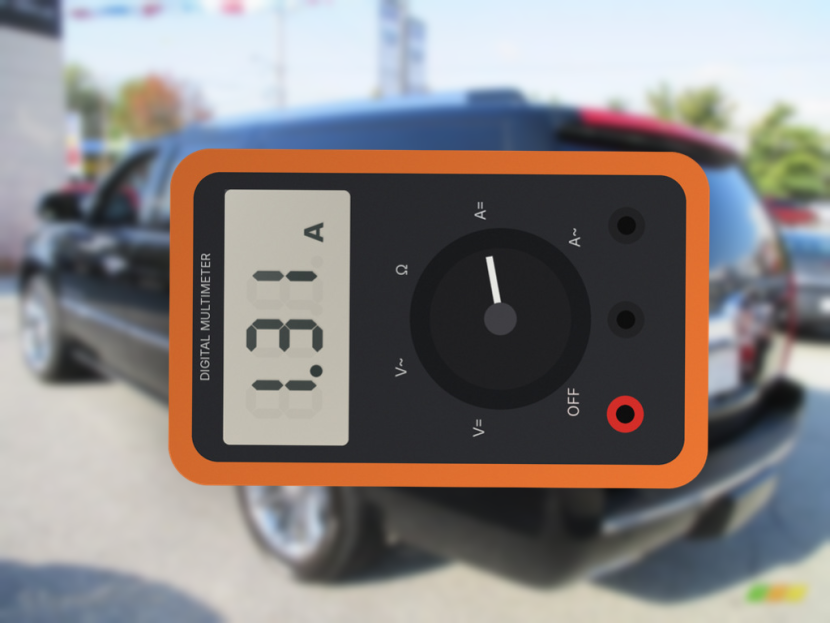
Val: 1.31 A
